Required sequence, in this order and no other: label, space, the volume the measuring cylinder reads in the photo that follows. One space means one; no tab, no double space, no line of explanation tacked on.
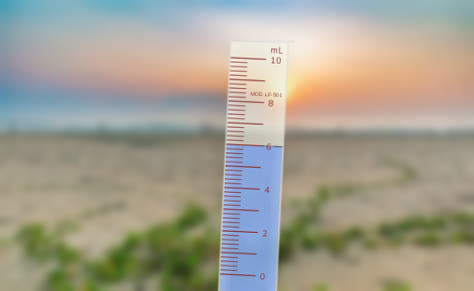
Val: 6 mL
